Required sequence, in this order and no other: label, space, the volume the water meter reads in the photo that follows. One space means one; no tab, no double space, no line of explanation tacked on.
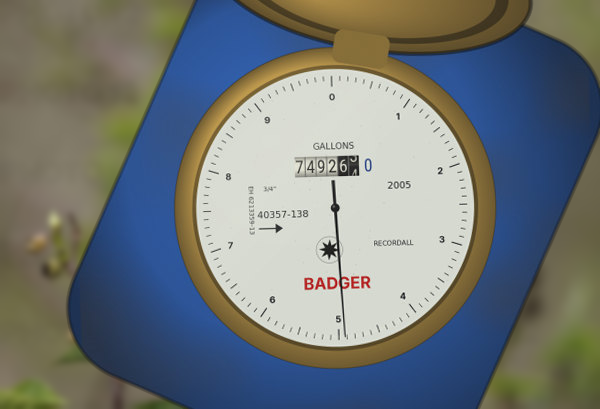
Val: 7492634.9 gal
